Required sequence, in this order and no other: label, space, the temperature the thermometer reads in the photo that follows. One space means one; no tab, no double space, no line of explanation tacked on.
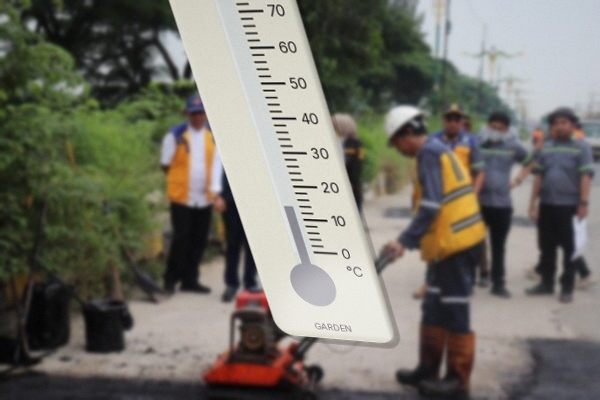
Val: 14 °C
